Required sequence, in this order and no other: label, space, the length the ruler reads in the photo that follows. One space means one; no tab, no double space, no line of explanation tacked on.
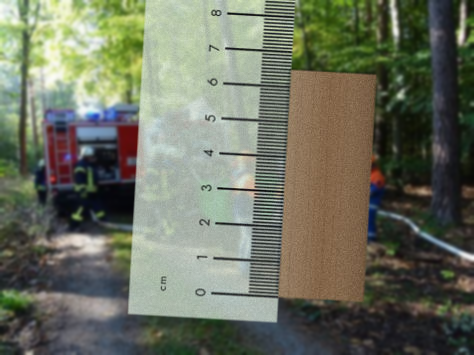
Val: 6.5 cm
